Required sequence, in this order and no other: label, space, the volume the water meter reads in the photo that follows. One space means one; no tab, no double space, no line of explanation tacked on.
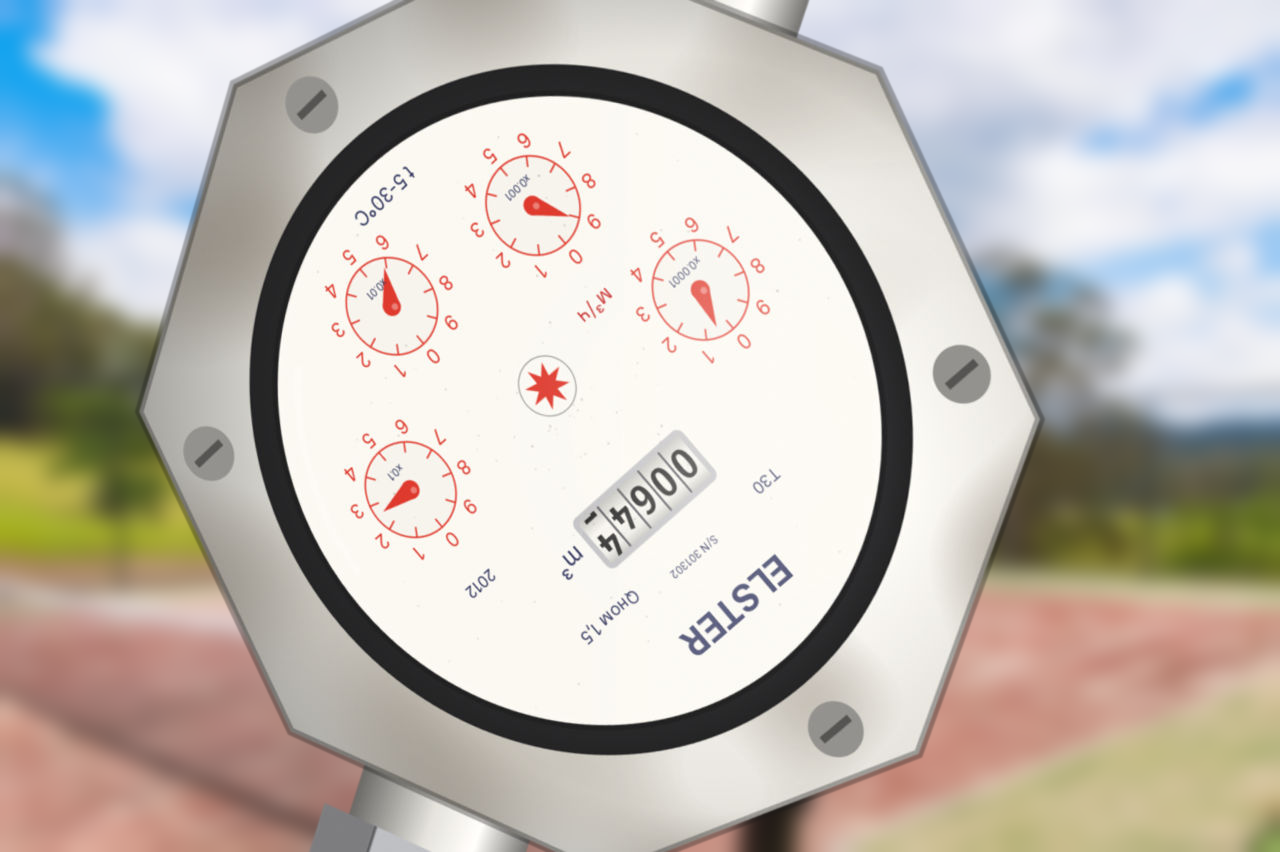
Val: 644.2590 m³
